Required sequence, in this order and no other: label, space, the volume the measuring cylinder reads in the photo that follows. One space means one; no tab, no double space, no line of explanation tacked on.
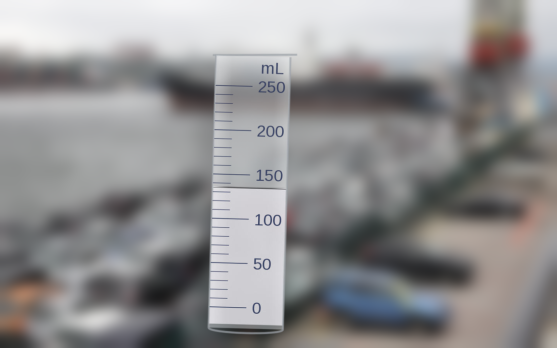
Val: 135 mL
